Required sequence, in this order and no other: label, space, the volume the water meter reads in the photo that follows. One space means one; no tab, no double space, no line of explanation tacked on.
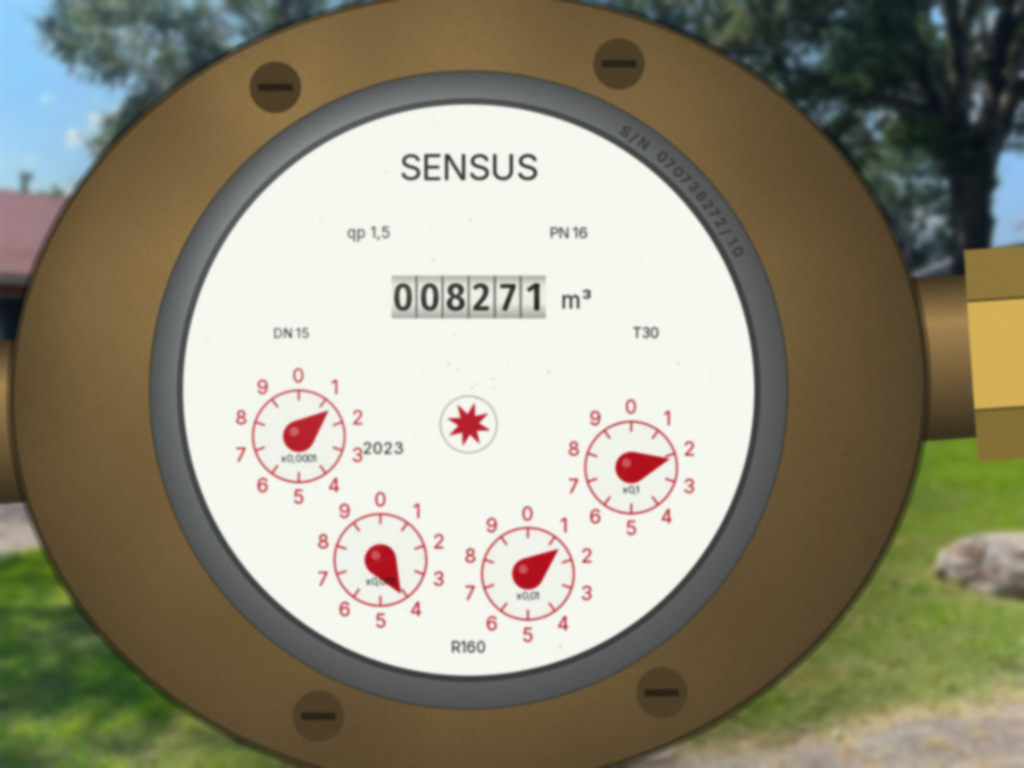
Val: 8271.2141 m³
